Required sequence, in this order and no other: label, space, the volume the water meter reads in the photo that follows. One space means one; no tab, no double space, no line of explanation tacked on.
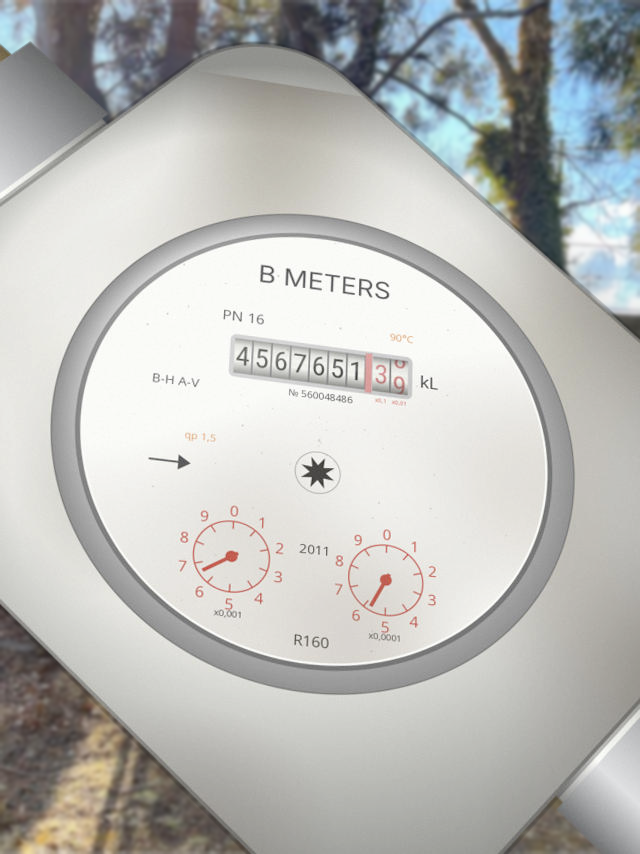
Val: 4567651.3865 kL
